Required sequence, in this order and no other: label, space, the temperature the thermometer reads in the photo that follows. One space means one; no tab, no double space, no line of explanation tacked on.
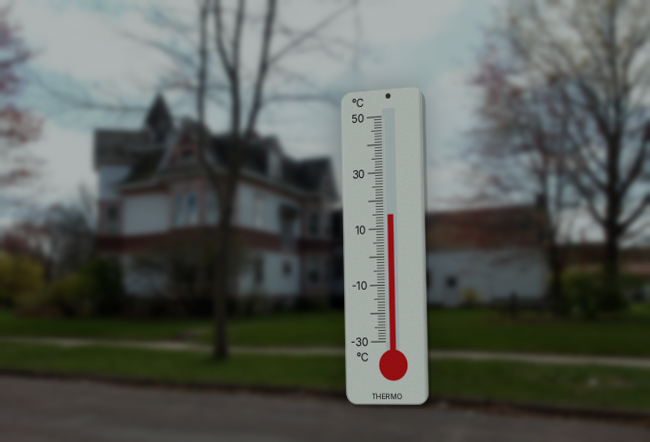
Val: 15 °C
